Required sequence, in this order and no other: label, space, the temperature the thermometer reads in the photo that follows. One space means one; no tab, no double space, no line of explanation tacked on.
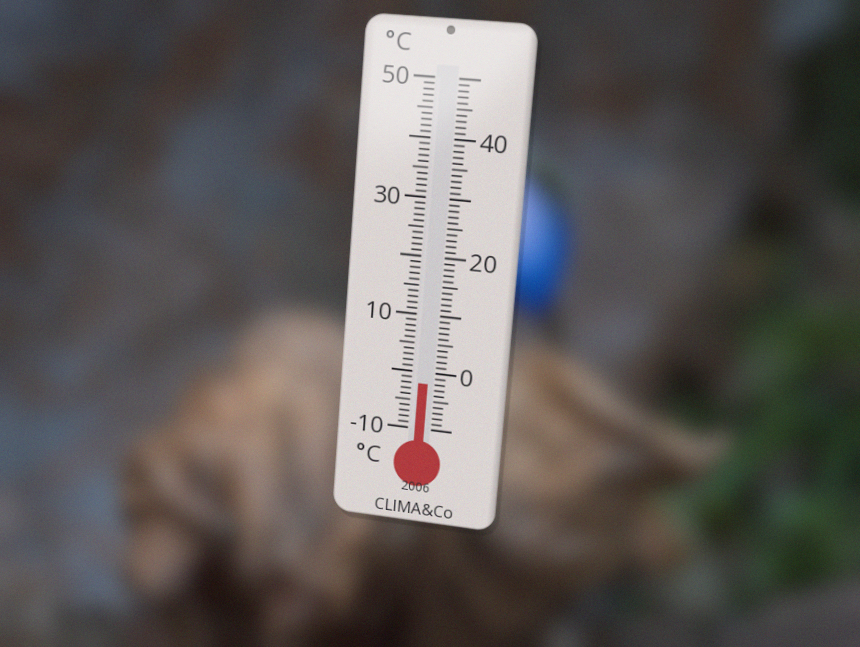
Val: -2 °C
